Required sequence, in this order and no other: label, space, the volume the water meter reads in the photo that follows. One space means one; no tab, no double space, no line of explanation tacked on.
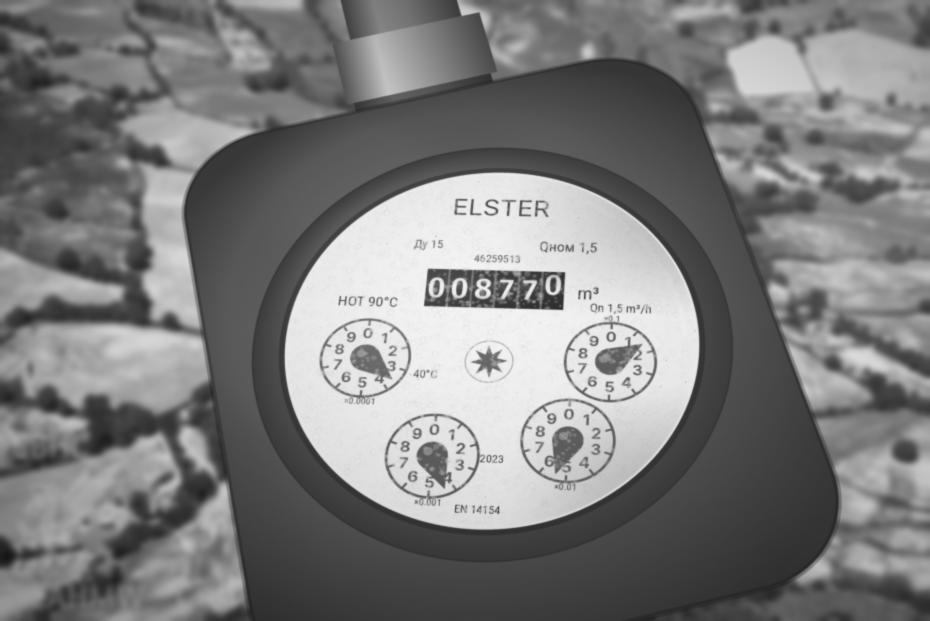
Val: 8770.1543 m³
